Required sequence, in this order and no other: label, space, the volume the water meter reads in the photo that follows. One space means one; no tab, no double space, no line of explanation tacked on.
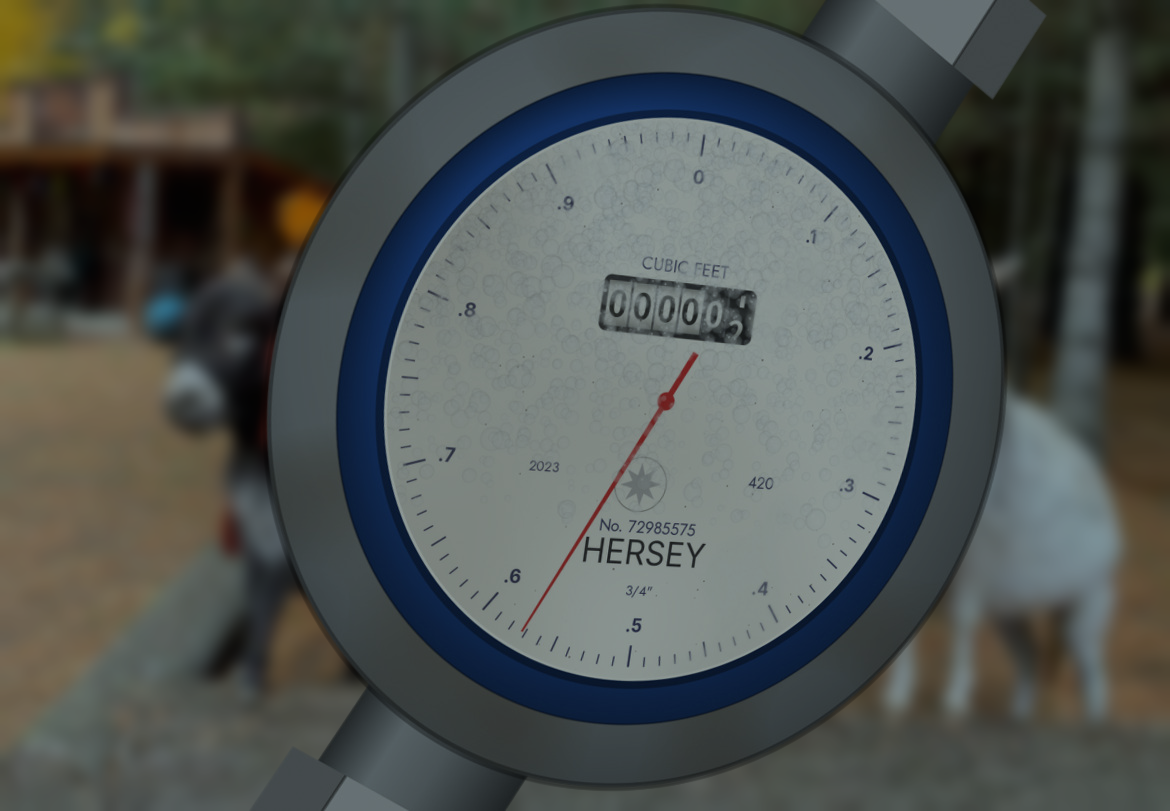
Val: 1.57 ft³
